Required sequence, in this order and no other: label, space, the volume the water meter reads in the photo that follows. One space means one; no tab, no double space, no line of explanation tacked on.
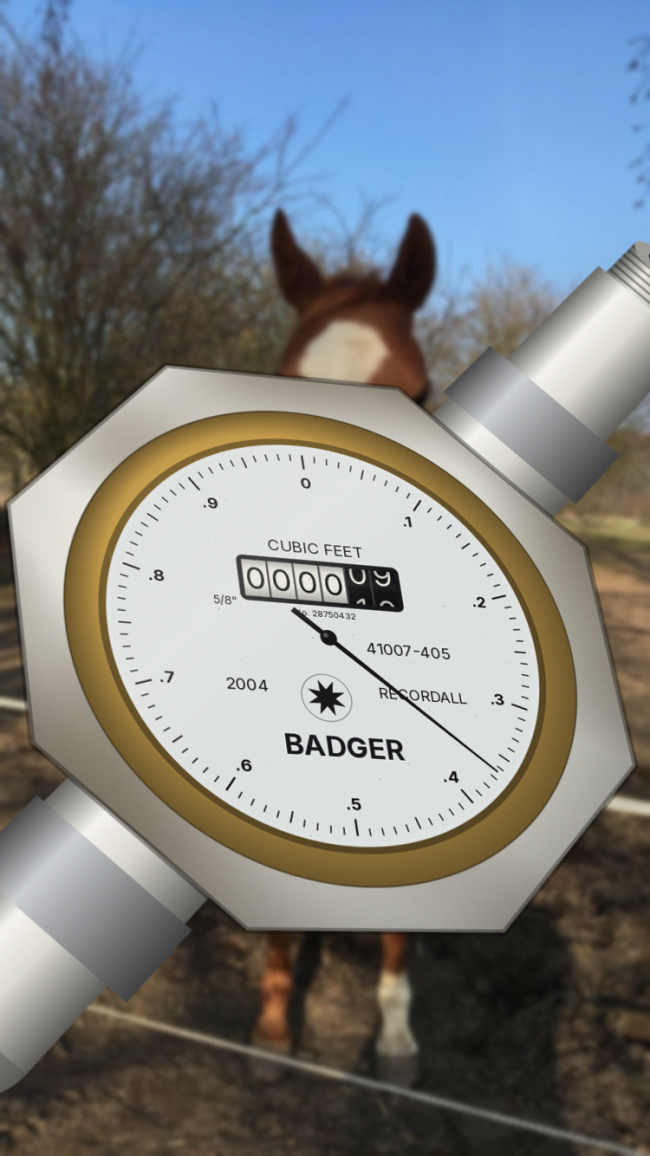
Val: 9.36 ft³
